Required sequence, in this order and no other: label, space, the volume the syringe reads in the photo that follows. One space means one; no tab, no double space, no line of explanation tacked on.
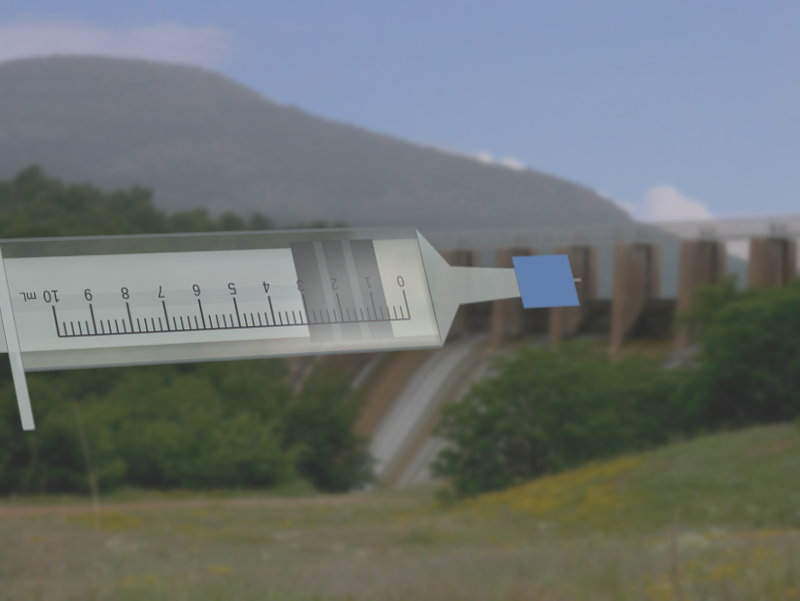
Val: 0.6 mL
